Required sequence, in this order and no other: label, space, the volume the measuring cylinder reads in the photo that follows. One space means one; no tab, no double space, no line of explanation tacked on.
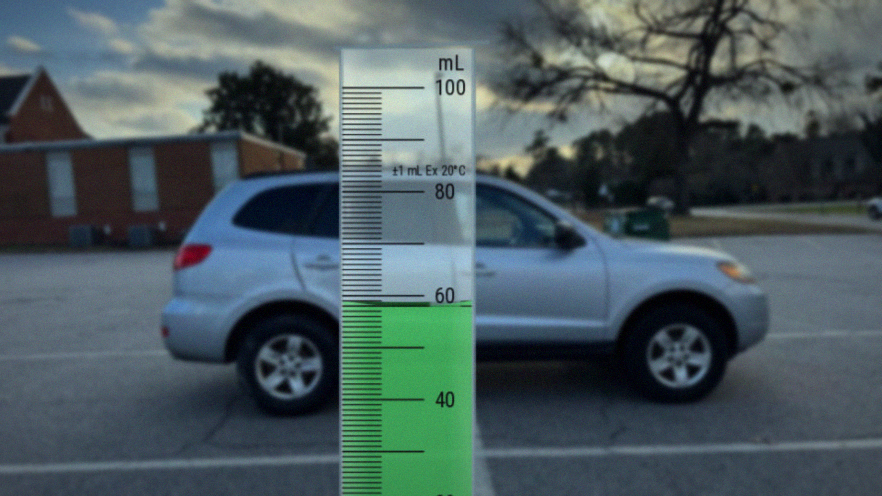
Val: 58 mL
